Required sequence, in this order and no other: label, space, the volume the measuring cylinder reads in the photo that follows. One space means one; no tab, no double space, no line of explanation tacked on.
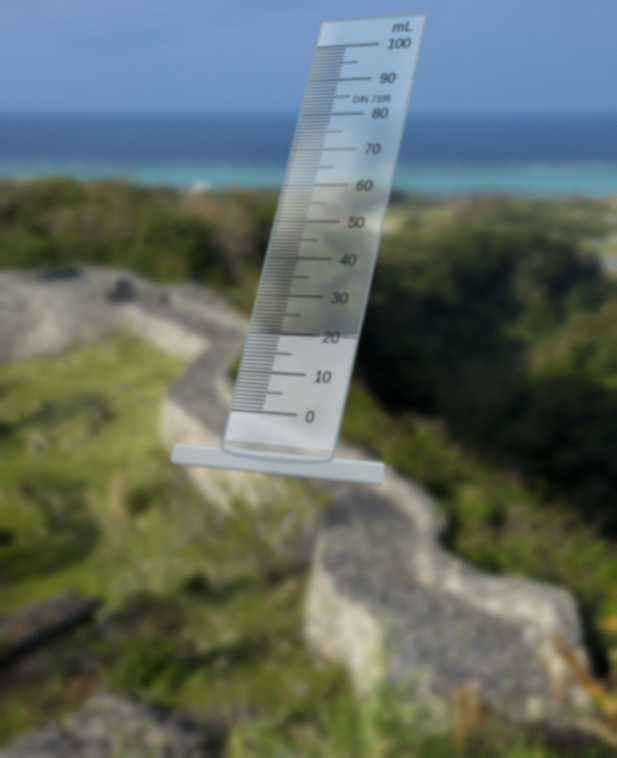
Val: 20 mL
